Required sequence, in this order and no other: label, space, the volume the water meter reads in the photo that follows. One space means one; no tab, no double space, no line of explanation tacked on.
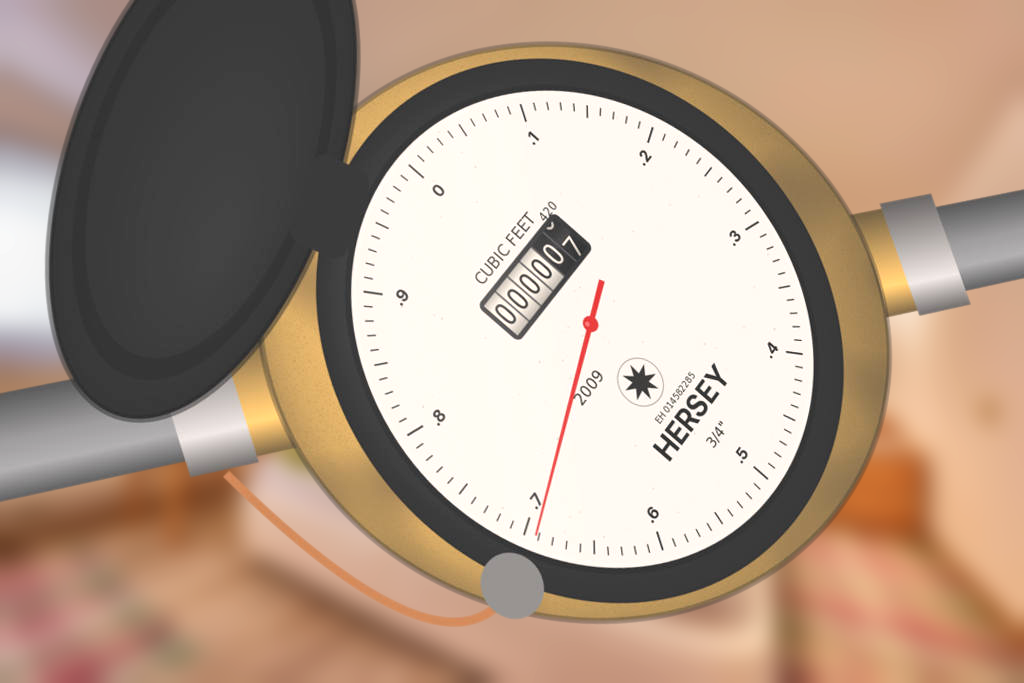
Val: 6.69 ft³
